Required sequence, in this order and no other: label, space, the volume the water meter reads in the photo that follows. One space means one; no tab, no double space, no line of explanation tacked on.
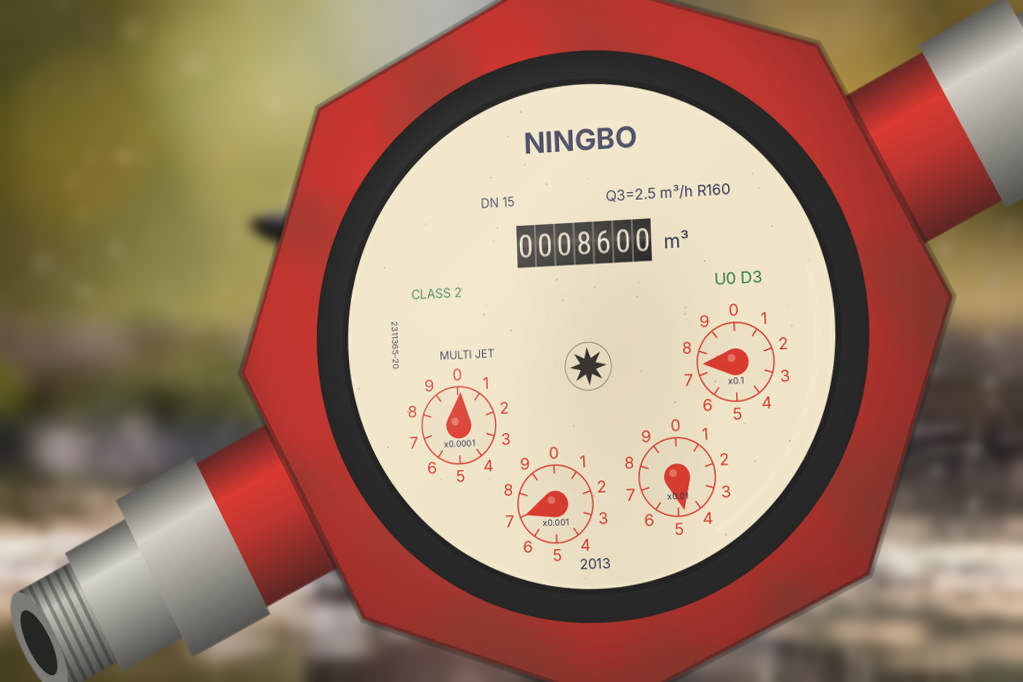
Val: 8600.7470 m³
